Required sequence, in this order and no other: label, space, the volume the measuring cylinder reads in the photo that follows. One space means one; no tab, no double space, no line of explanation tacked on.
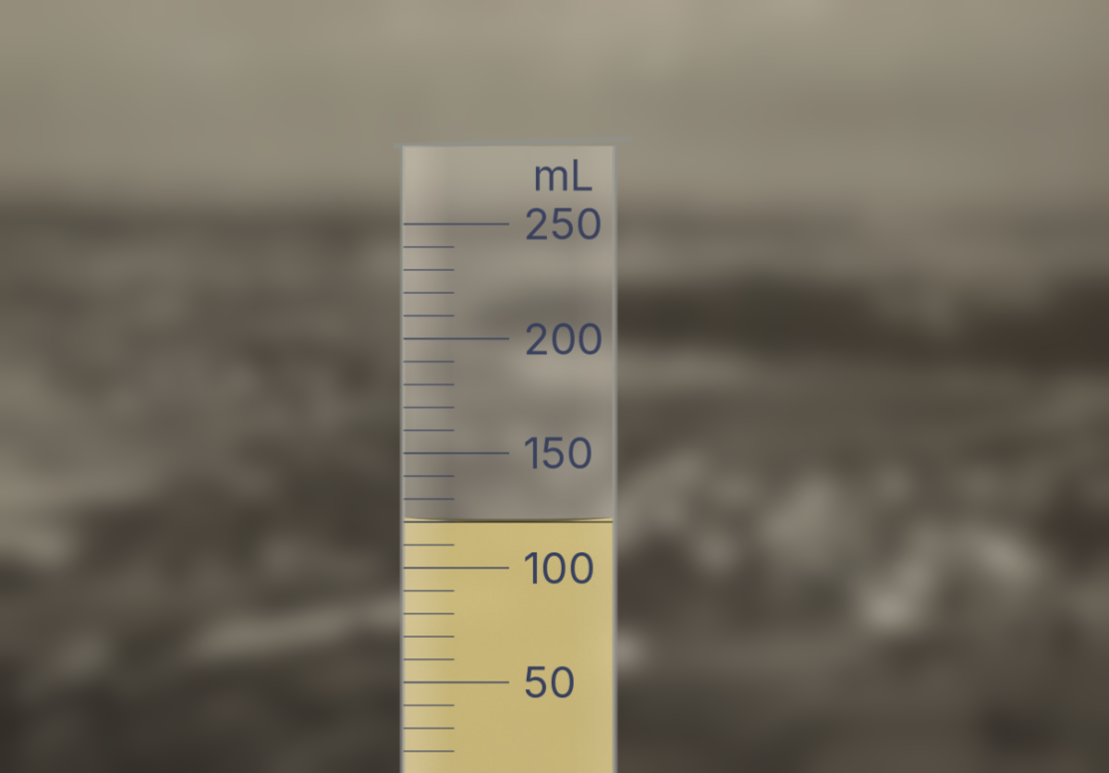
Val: 120 mL
